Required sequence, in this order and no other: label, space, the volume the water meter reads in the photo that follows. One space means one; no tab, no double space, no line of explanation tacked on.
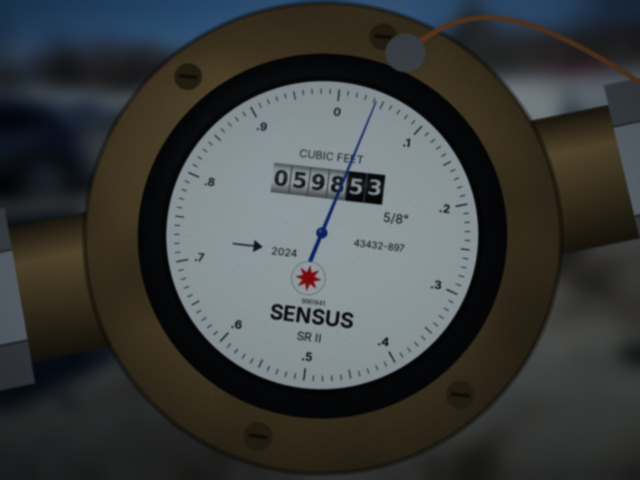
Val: 59853.04 ft³
